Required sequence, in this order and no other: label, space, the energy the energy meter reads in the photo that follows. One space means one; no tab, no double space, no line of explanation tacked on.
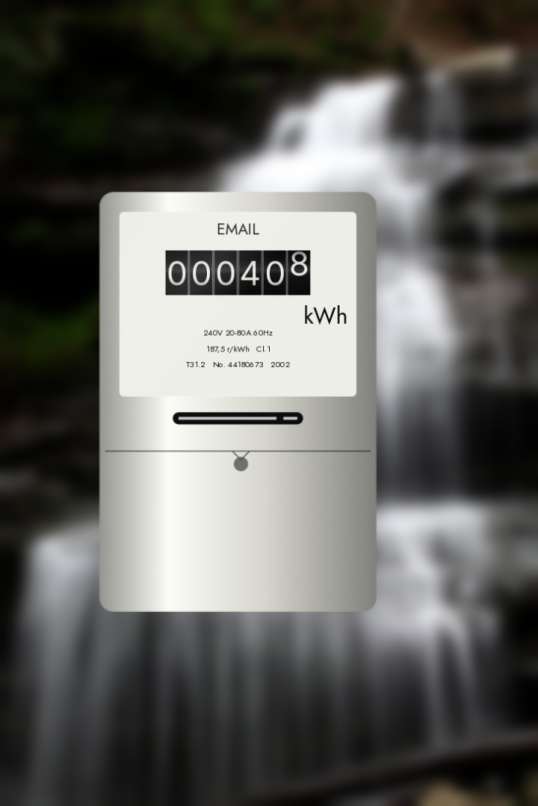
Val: 408 kWh
